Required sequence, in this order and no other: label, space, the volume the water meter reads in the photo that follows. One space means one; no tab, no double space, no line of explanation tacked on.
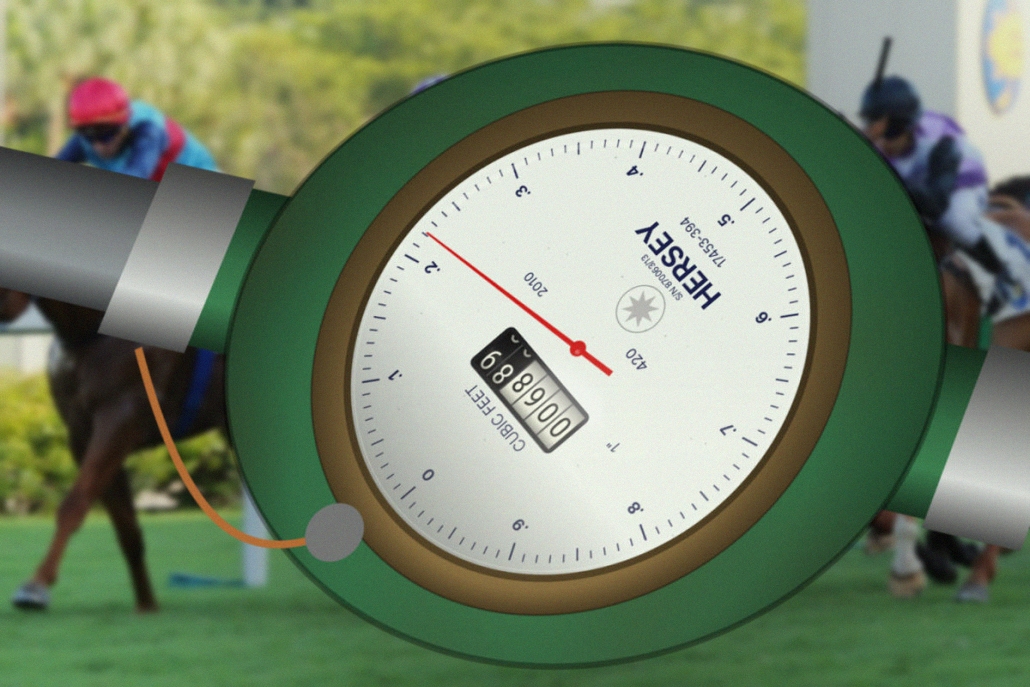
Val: 6889.22 ft³
